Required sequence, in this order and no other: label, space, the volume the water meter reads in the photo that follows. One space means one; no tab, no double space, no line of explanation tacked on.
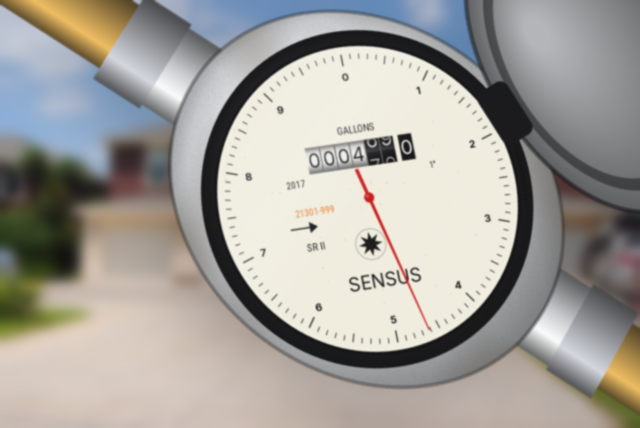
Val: 4694.6 gal
